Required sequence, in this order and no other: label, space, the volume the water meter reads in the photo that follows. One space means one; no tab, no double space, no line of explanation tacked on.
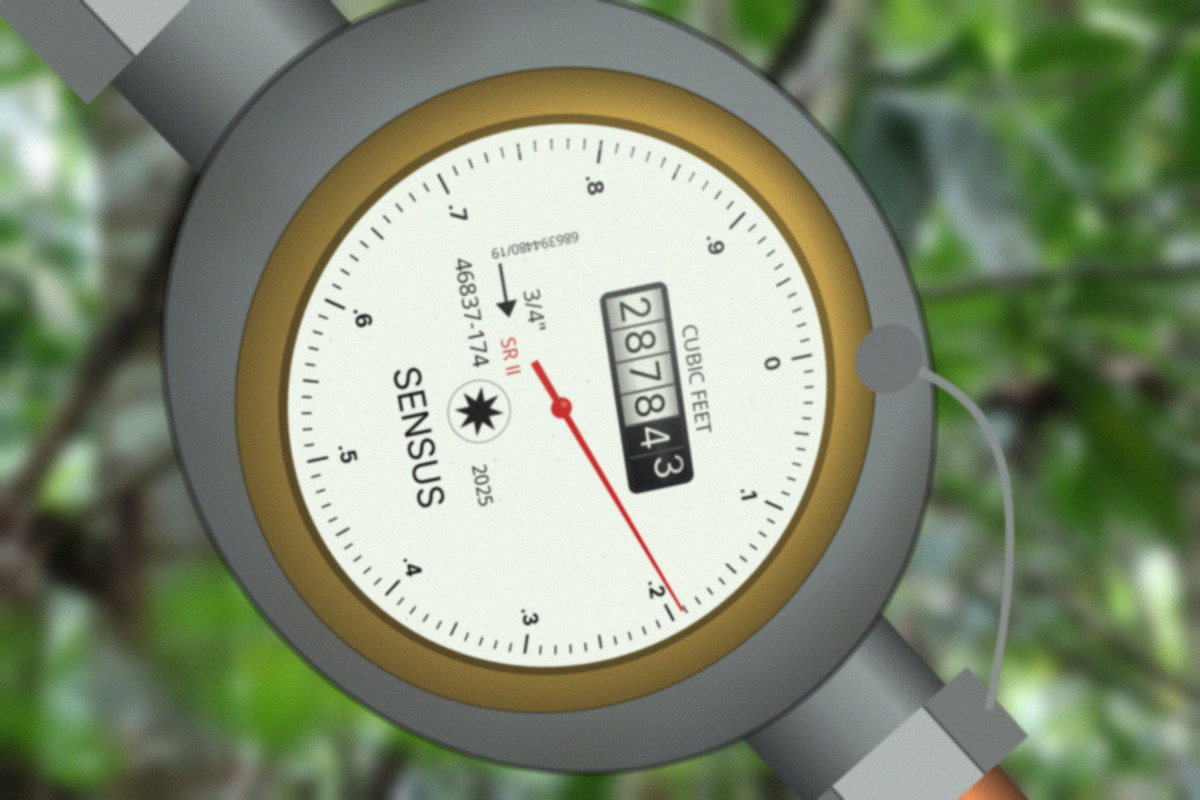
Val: 287843.19 ft³
